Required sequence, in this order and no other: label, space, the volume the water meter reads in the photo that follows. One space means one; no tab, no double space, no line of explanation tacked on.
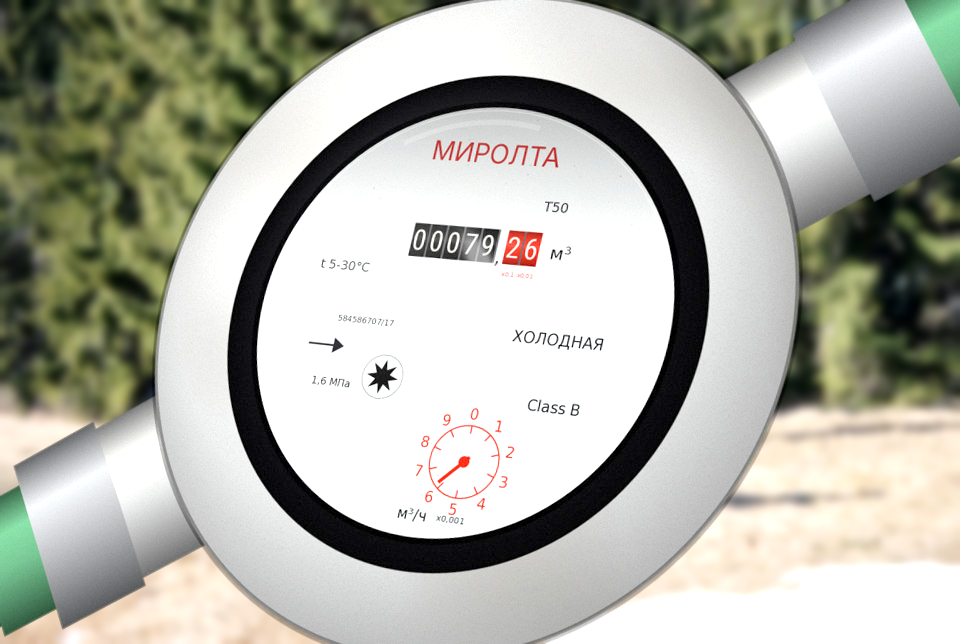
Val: 79.266 m³
